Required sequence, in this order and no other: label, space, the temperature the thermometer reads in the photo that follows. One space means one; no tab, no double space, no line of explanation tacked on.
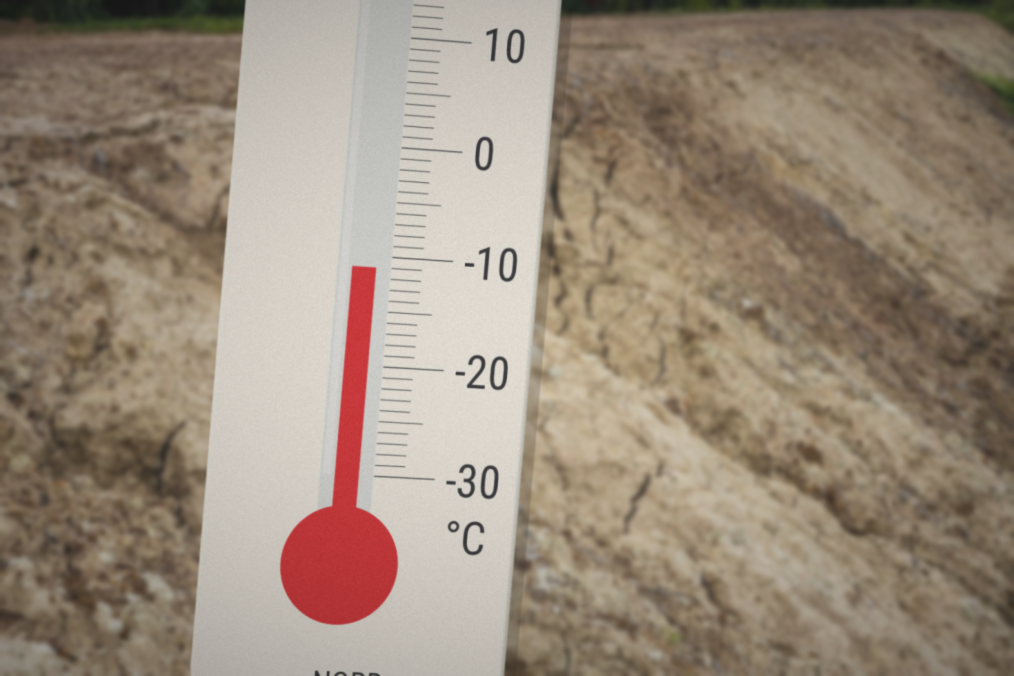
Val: -11 °C
